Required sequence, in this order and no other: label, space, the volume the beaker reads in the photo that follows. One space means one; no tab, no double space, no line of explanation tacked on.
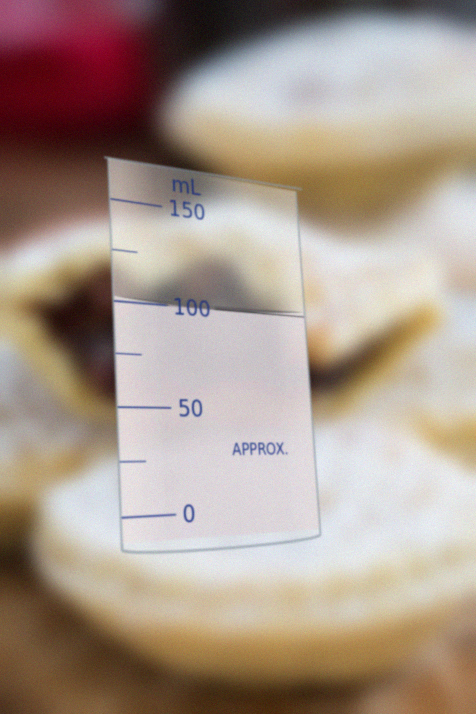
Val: 100 mL
